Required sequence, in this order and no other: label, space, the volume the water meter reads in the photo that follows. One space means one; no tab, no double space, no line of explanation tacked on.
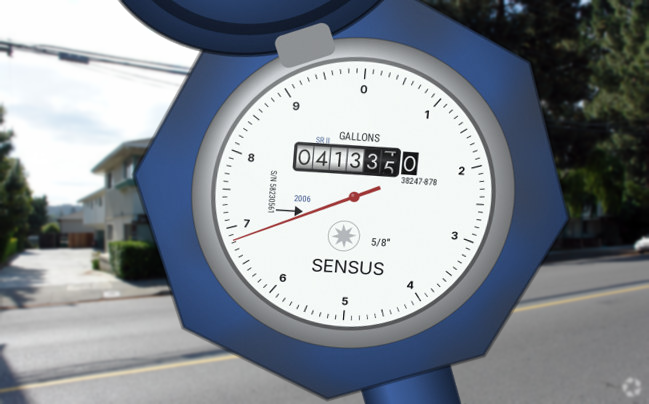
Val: 413346.8 gal
